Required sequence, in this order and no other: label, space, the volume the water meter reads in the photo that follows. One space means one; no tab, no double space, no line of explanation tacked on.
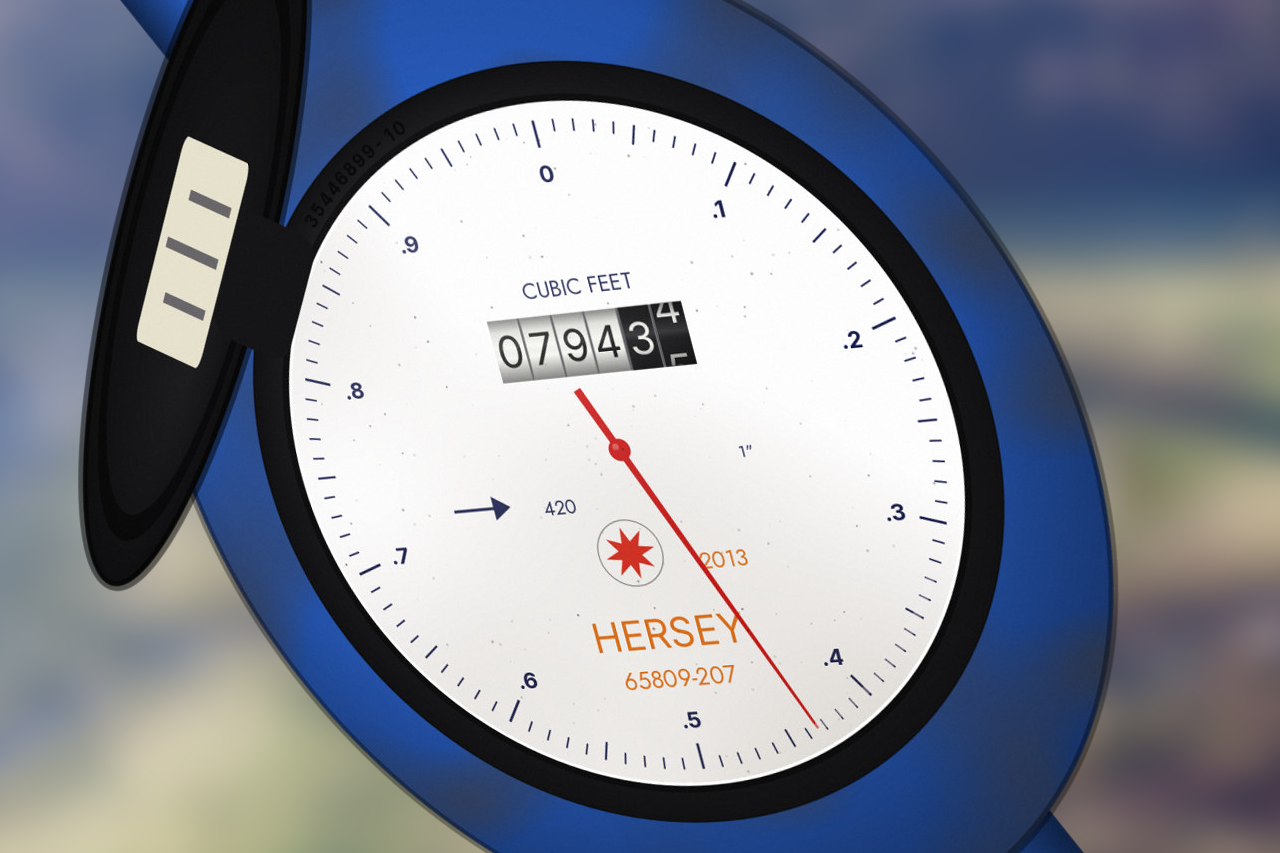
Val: 79434.43 ft³
